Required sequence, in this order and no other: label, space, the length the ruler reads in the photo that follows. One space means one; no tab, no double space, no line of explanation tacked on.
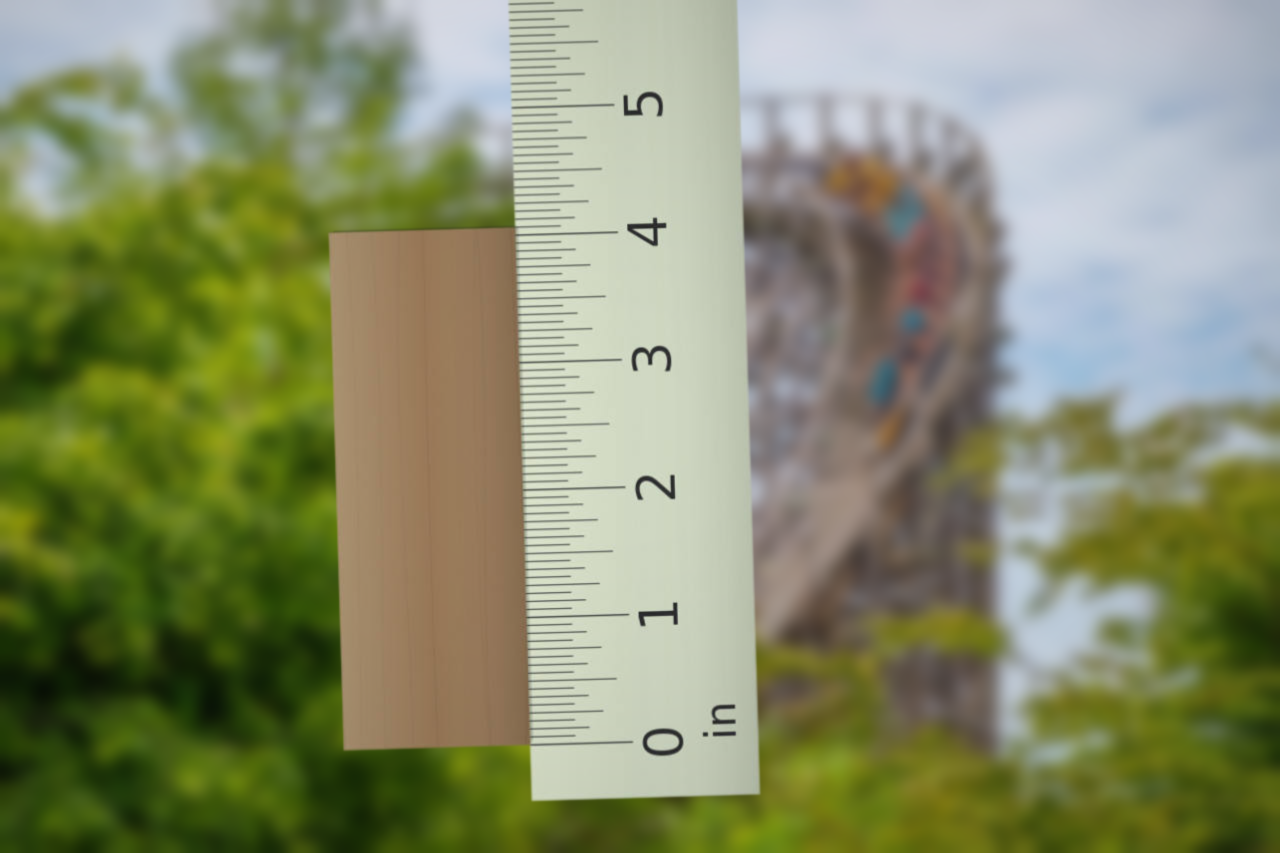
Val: 4.0625 in
